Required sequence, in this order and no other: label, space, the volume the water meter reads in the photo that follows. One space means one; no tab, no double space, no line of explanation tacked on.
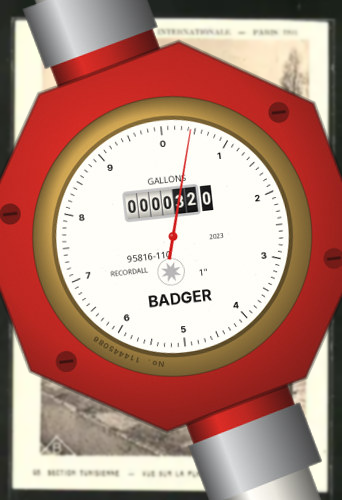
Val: 320.4 gal
